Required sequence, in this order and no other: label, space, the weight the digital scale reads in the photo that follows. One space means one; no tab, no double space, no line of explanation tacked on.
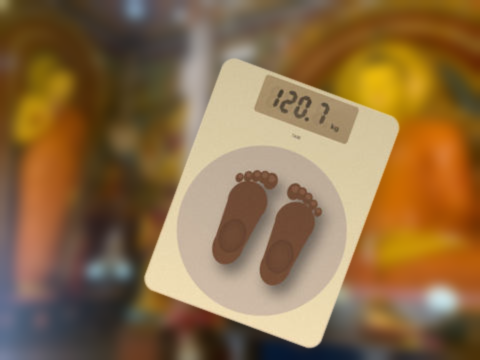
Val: 120.7 kg
